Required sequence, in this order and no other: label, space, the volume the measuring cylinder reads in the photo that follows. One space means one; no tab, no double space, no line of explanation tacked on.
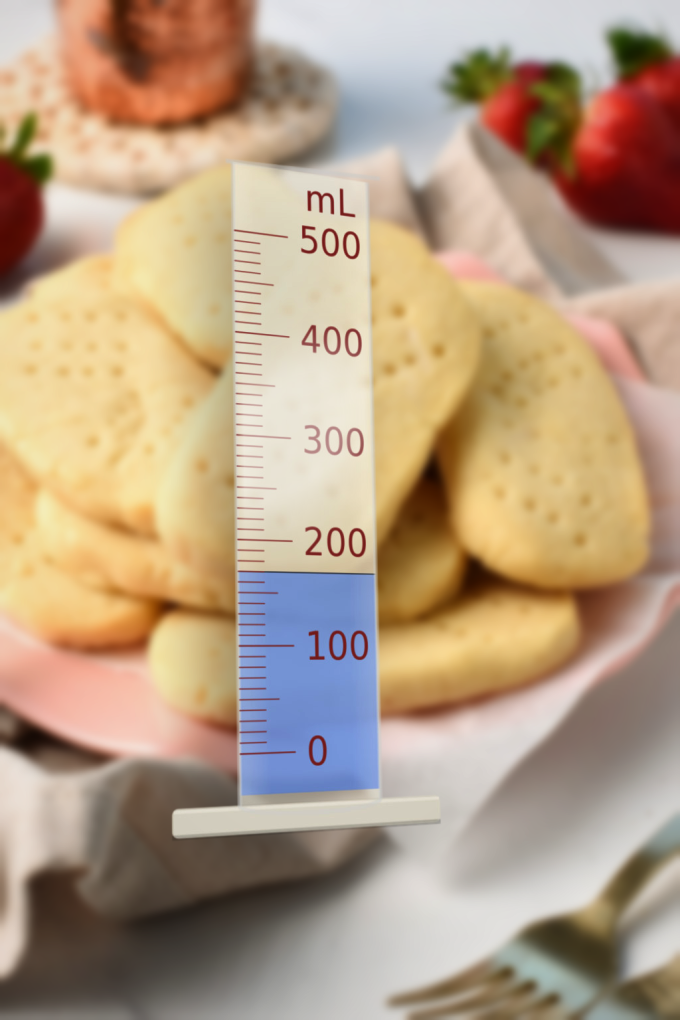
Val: 170 mL
